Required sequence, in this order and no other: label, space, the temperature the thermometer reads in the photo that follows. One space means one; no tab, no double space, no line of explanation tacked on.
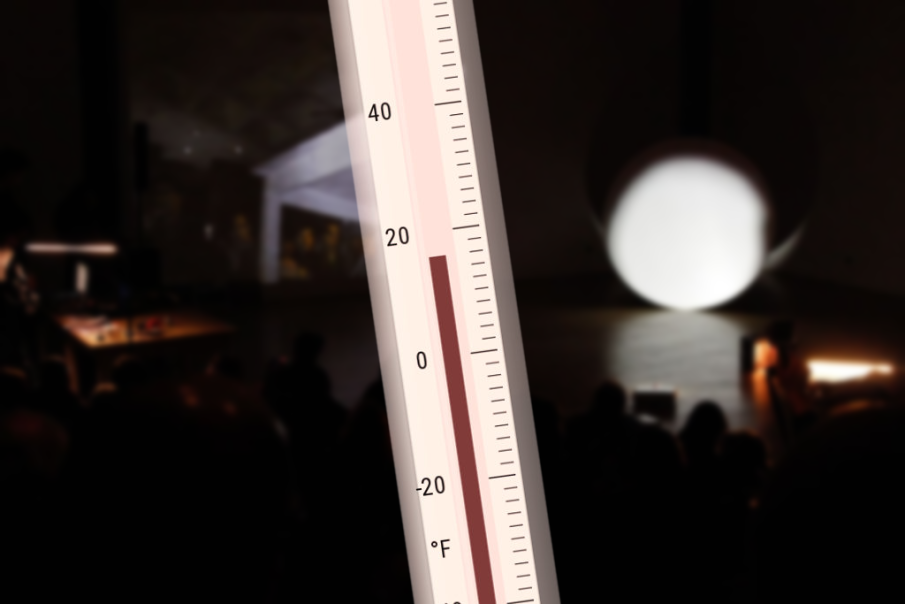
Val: 16 °F
